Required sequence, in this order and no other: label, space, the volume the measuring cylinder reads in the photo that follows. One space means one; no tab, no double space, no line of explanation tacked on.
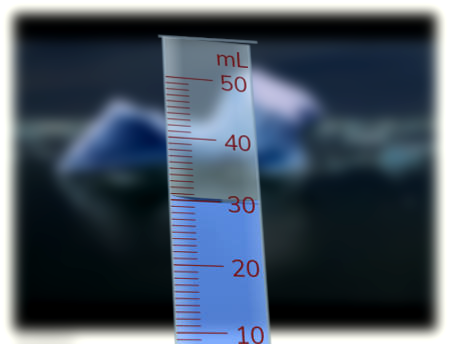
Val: 30 mL
